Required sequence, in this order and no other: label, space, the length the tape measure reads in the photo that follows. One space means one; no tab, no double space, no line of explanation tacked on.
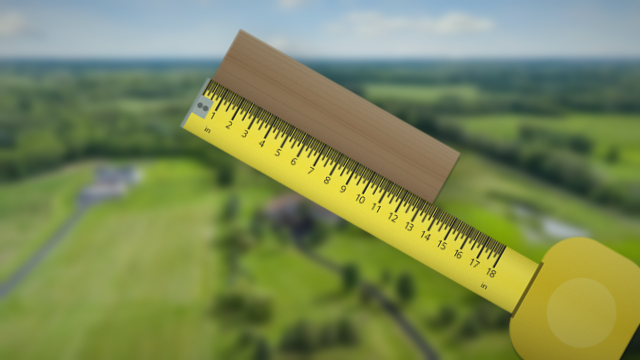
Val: 13.5 in
